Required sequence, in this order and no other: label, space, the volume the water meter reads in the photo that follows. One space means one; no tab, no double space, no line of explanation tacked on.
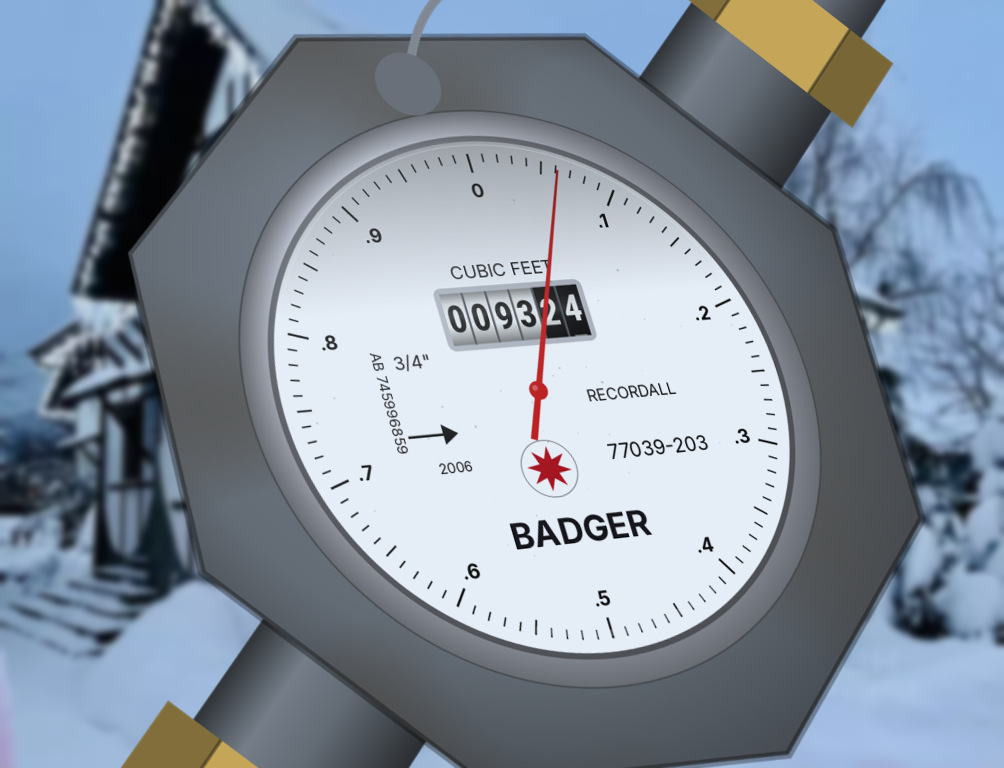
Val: 9324.06 ft³
